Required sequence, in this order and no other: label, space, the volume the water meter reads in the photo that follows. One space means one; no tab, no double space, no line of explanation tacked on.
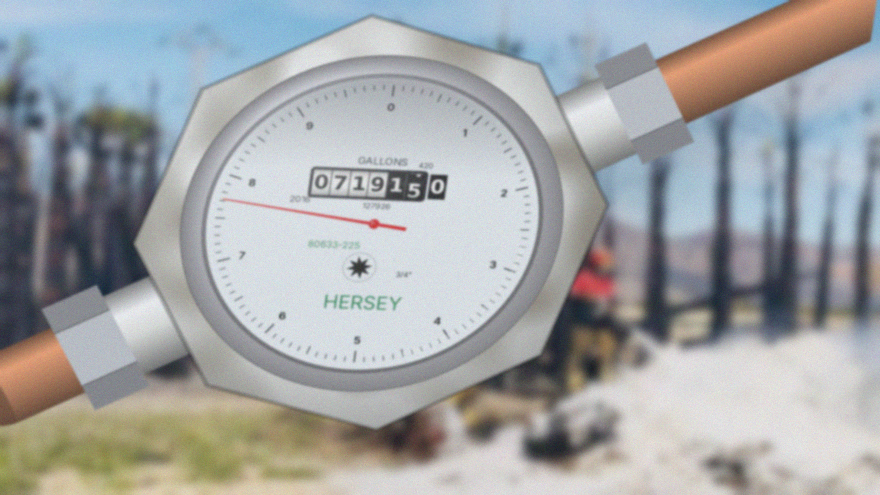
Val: 719147.7 gal
